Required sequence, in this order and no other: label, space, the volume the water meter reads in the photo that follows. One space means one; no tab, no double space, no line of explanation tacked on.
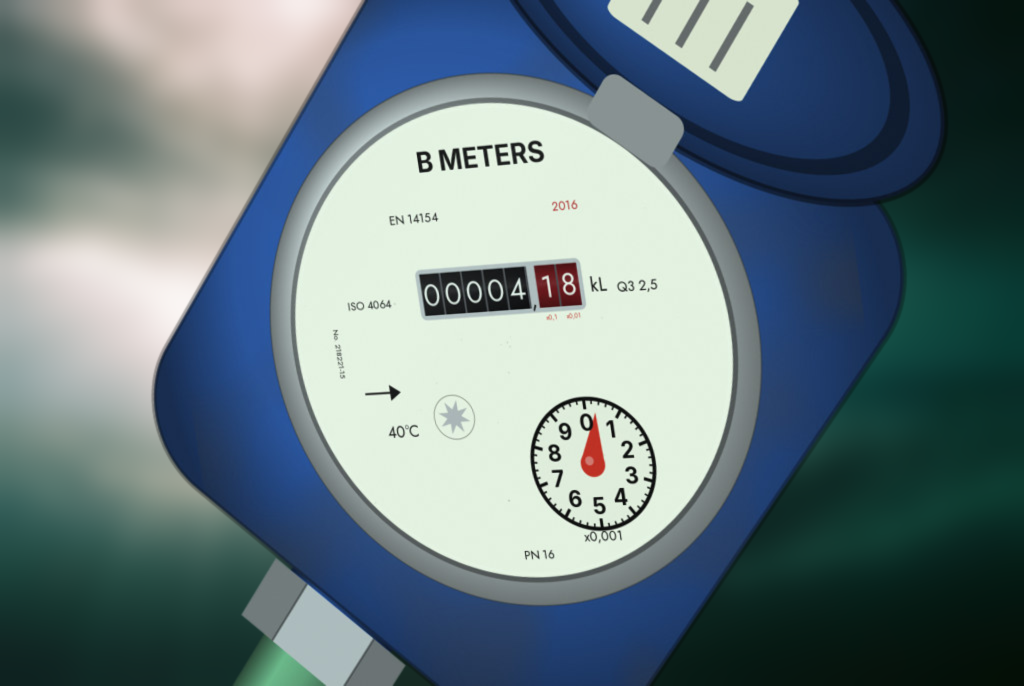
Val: 4.180 kL
